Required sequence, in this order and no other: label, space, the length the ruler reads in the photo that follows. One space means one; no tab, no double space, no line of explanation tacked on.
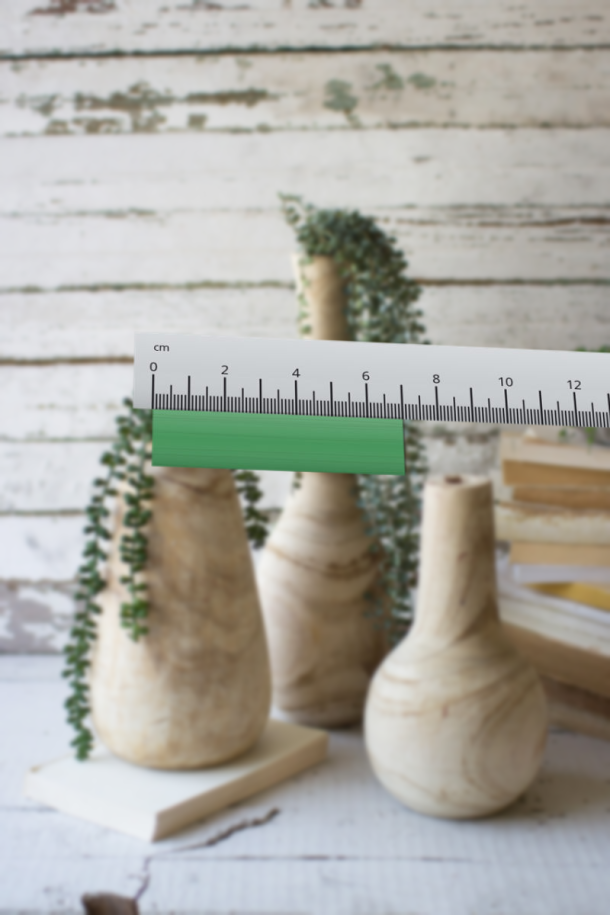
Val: 7 cm
